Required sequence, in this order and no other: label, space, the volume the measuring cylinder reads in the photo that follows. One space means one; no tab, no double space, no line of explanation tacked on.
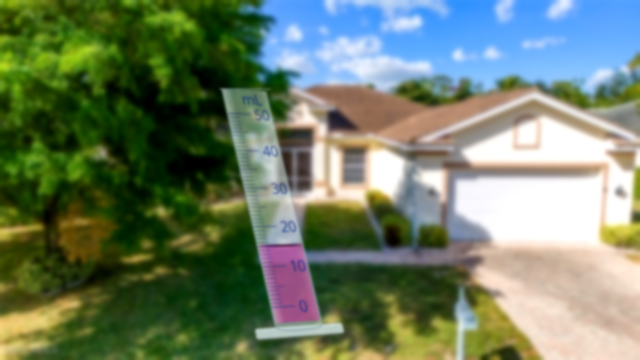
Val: 15 mL
